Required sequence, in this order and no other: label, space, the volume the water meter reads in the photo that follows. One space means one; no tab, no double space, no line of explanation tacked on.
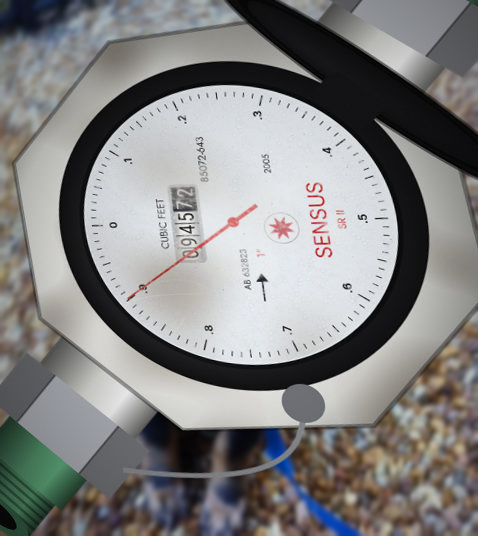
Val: 94571.90 ft³
